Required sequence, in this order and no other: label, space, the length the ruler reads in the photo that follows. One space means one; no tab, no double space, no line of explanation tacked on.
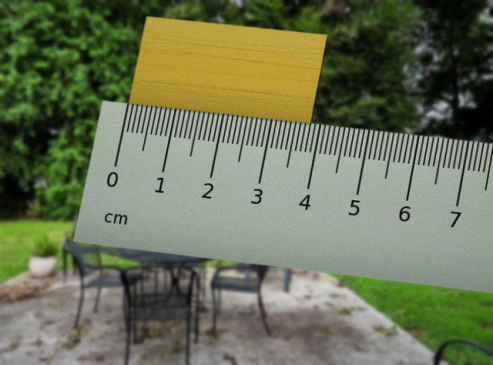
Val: 3.8 cm
